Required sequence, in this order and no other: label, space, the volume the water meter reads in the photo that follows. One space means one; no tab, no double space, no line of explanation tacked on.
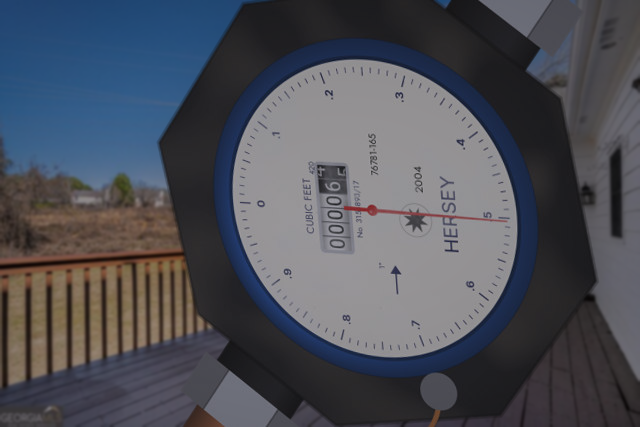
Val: 64.50 ft³
